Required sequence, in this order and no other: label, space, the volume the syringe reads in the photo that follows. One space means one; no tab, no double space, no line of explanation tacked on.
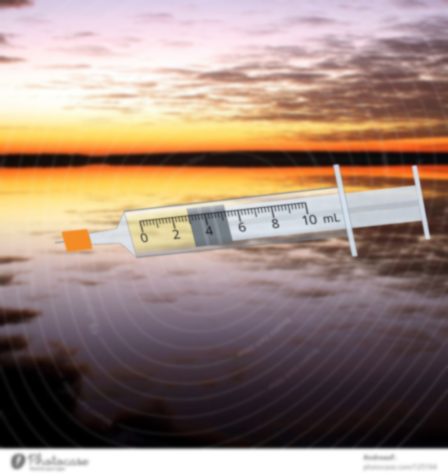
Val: 3 mL
